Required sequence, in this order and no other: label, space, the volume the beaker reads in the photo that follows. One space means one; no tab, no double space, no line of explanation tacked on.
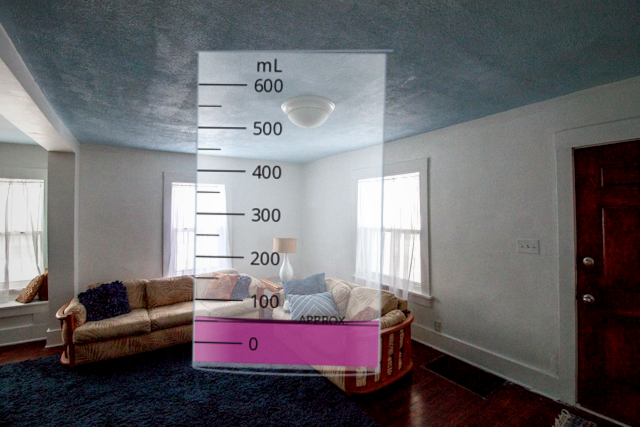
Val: 50 mL
